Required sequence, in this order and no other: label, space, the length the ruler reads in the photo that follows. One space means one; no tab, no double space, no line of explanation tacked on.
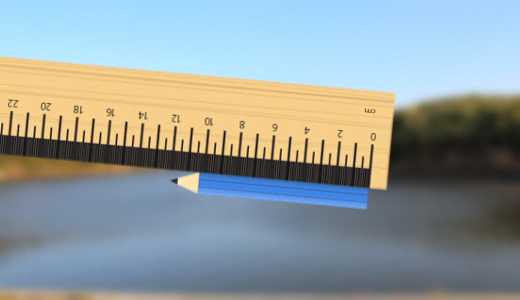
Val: 12 cm
